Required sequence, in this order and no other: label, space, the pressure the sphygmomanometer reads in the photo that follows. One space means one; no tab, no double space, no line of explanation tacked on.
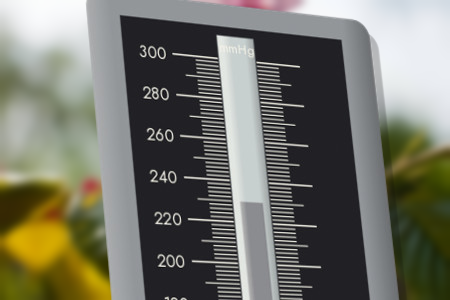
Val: 230 mmHg
